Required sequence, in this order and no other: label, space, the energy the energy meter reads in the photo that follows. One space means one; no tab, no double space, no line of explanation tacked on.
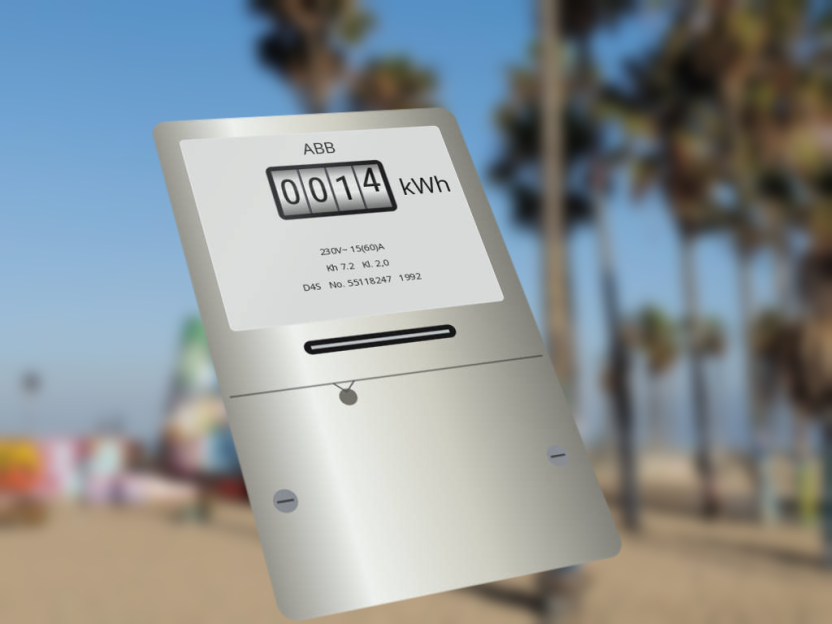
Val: 14 kWh
